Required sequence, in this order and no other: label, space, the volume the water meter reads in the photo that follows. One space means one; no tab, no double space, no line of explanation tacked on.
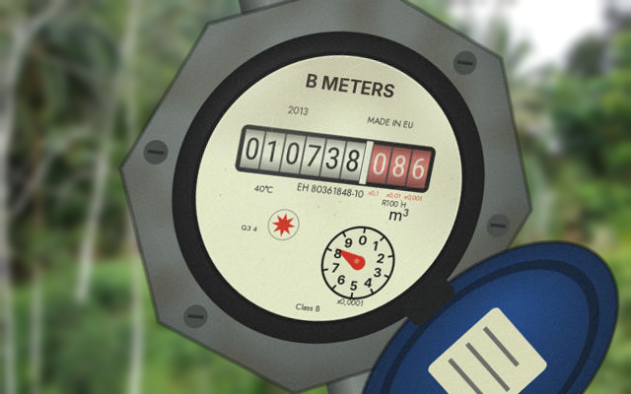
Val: 10738.0868 m³
